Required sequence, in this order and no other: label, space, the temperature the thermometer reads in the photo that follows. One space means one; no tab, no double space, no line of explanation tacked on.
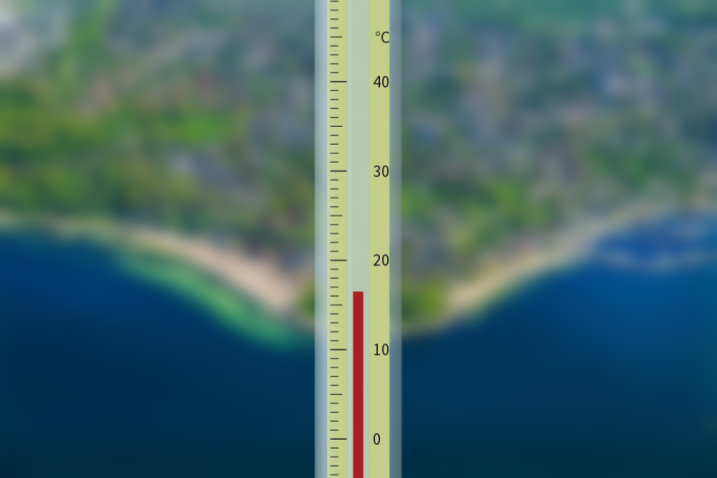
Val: 16.5 °C
